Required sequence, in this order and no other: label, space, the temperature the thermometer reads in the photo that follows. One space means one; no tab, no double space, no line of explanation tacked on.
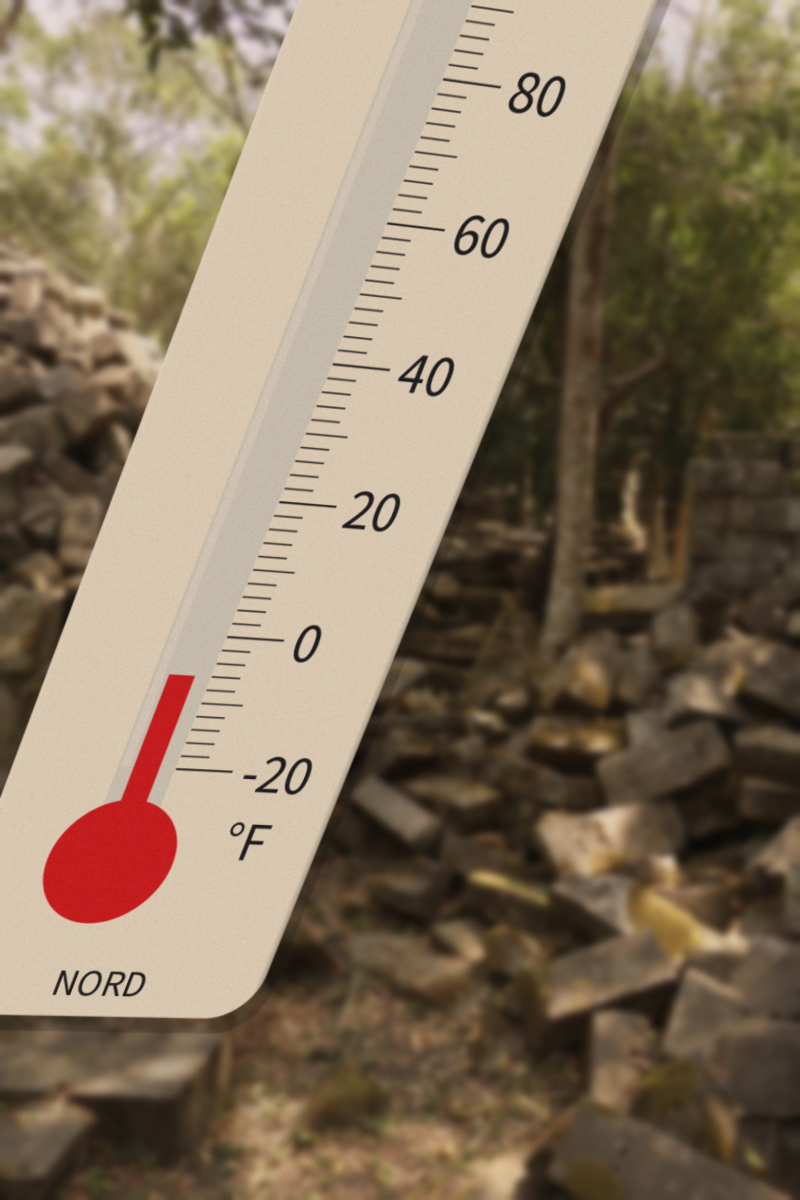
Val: -6 °F
